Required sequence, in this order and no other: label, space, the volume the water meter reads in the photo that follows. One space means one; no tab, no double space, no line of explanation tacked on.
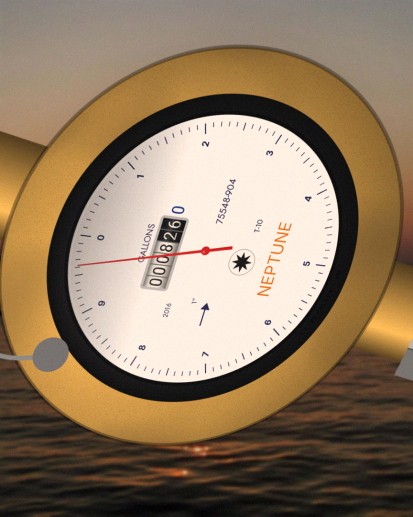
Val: 8259.6 gal
